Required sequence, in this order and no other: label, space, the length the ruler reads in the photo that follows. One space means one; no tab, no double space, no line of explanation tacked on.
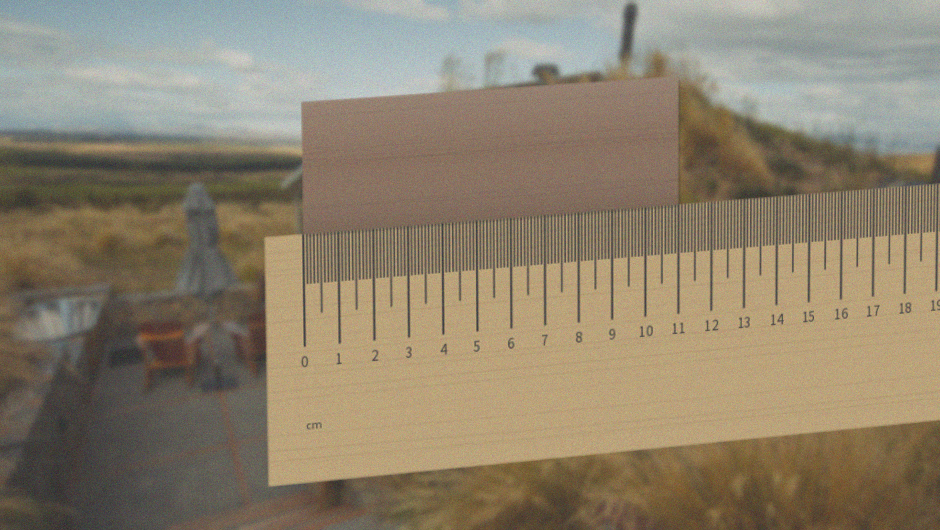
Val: 11 cm
